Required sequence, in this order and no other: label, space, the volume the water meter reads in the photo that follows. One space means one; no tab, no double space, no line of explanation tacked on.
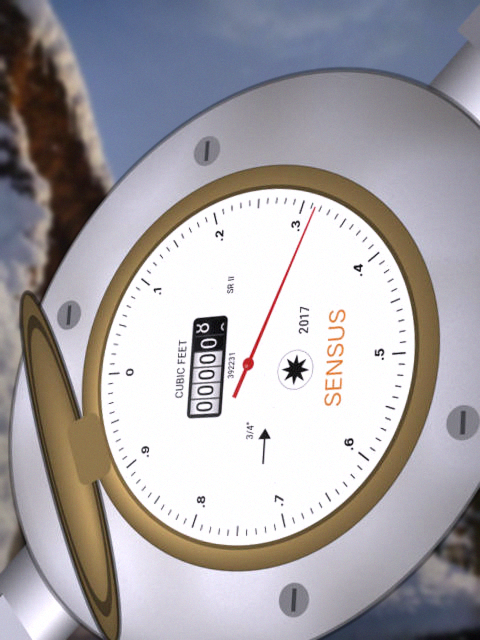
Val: 8.31 ft³
